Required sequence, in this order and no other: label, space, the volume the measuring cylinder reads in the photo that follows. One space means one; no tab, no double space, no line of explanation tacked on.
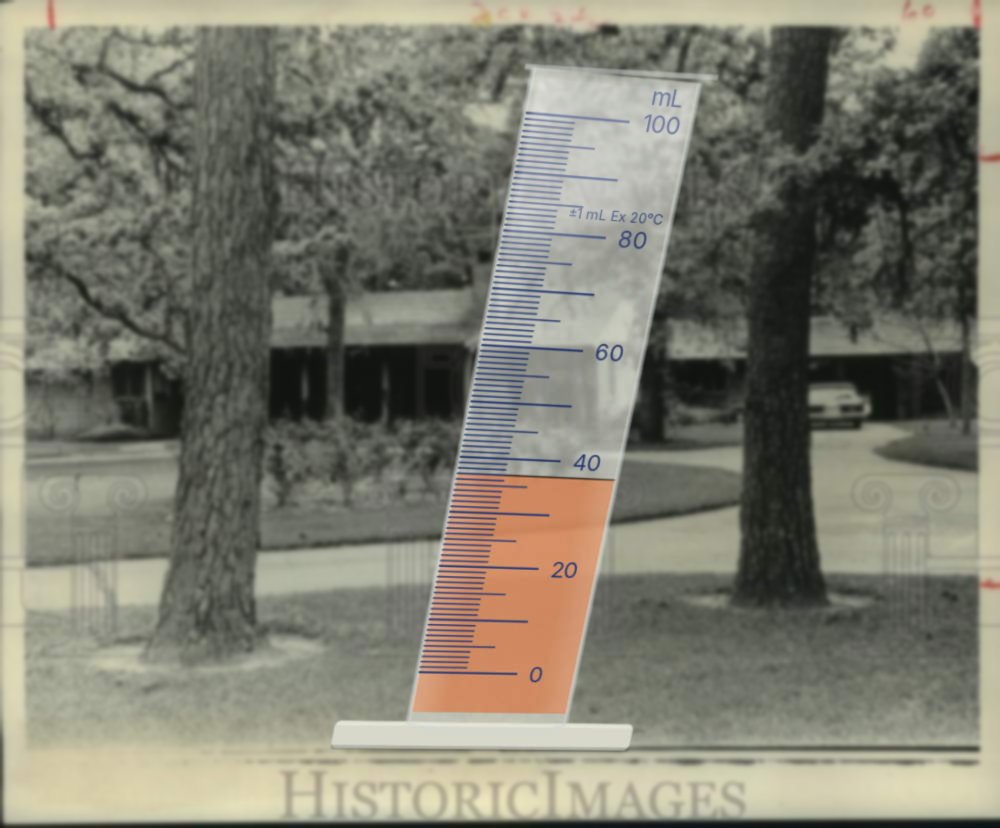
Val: 37 mL
